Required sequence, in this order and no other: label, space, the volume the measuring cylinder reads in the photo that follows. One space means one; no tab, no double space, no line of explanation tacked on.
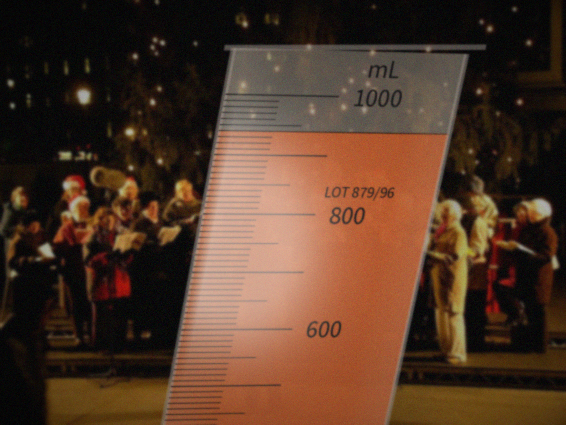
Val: 940 mL
